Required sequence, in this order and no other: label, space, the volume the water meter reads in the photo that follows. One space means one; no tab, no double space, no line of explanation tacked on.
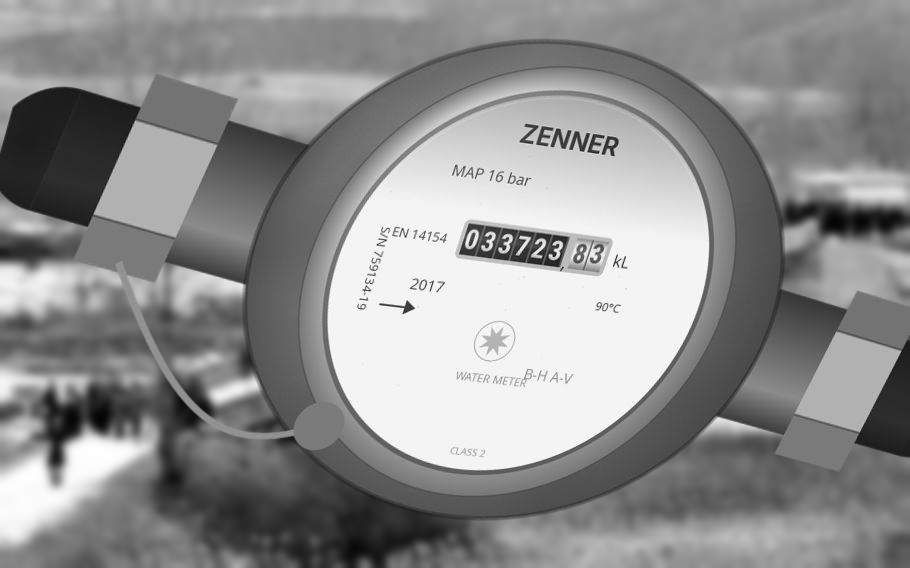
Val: 33723.83 kL
